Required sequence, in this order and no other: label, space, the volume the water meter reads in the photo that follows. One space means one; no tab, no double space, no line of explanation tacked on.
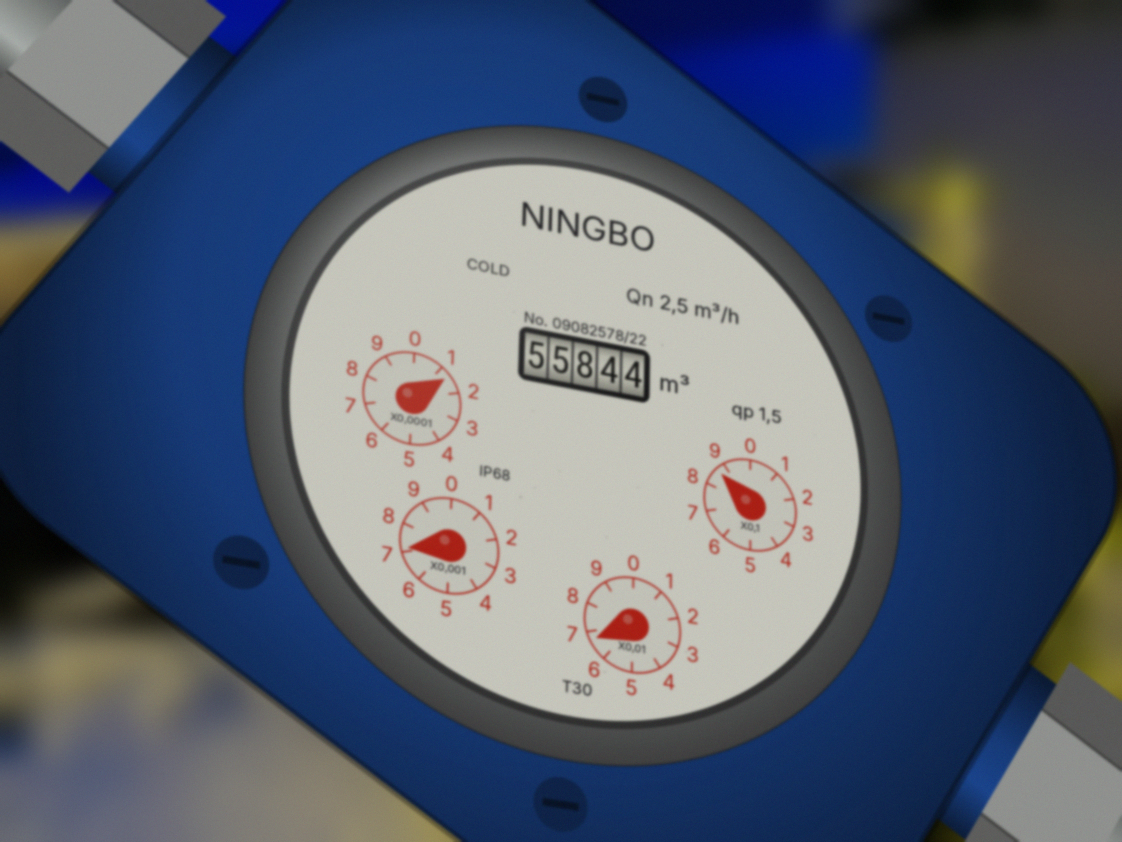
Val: 55844.8671 m³
